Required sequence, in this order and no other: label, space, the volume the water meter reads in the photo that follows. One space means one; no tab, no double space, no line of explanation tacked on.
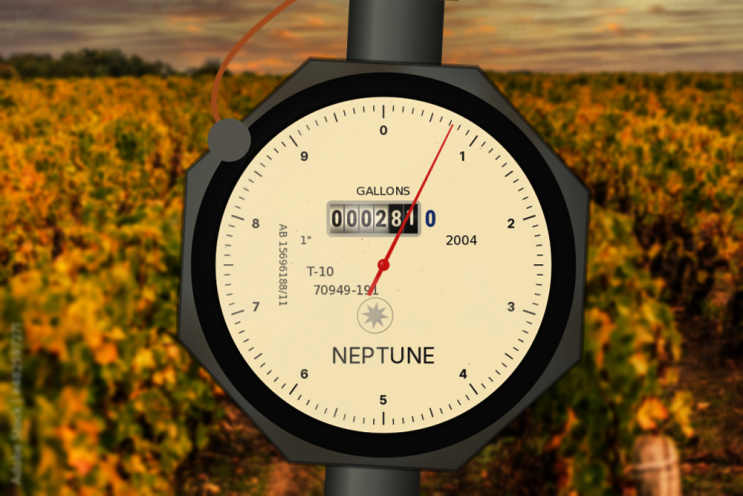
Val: 2810.7 gal
